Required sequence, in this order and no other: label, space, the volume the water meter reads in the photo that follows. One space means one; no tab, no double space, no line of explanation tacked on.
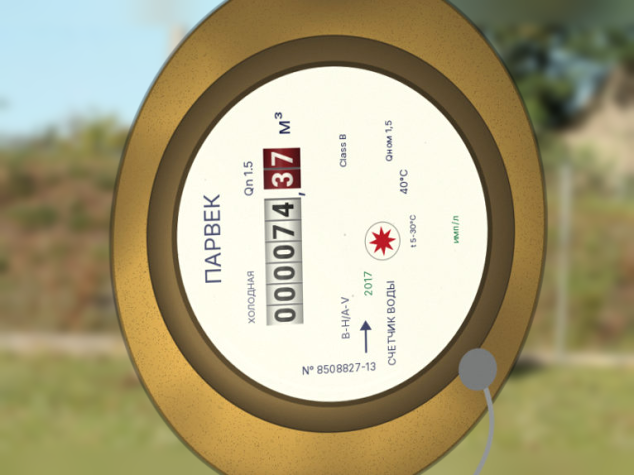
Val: 74.37 m³
